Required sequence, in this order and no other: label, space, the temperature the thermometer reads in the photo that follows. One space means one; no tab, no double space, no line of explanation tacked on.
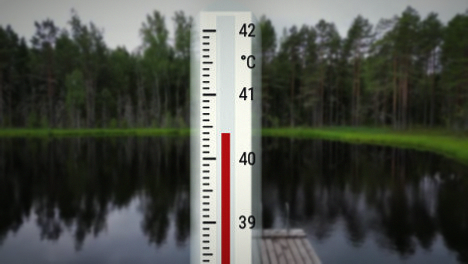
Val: 40.4 °C
